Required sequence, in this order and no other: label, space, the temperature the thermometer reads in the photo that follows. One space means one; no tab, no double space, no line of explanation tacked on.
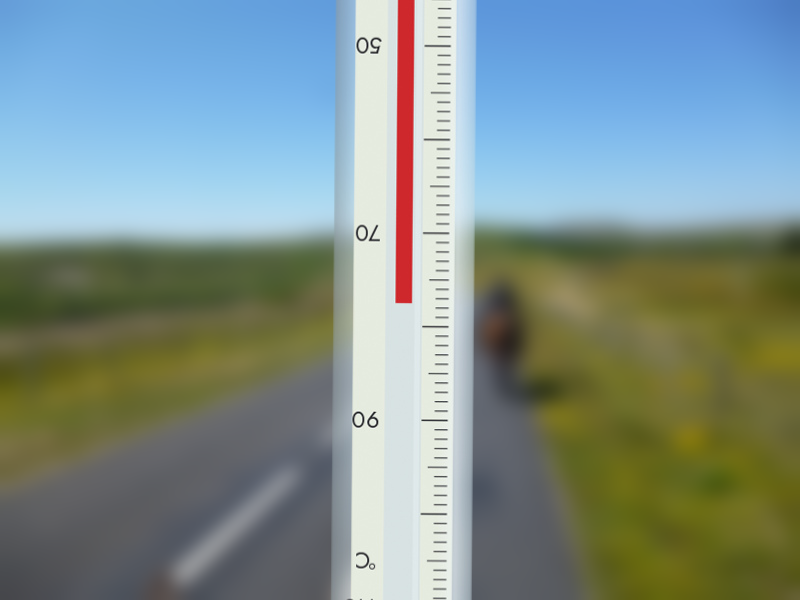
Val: 77.5 °C
